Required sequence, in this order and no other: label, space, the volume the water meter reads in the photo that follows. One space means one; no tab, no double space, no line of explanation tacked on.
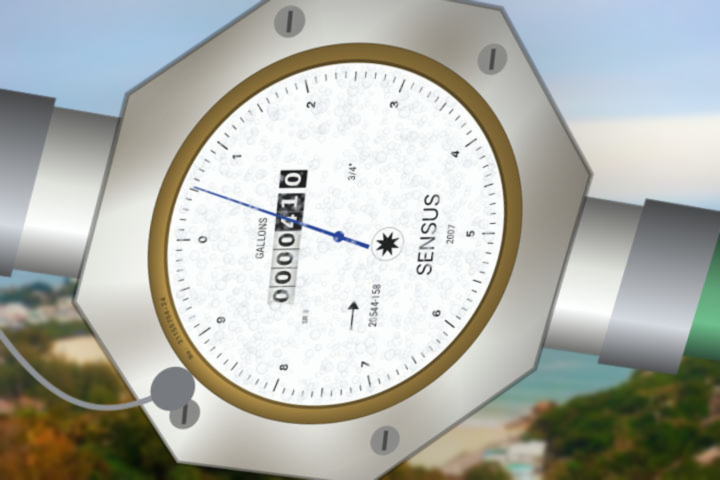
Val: 410.5 gal
